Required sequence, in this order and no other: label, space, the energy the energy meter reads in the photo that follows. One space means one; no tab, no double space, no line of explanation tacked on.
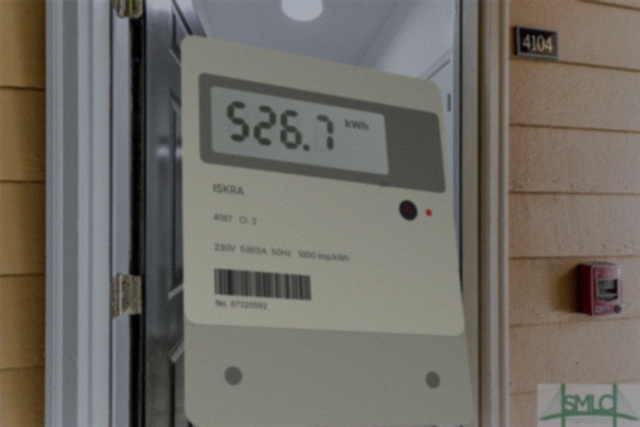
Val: 526.7 kWh
